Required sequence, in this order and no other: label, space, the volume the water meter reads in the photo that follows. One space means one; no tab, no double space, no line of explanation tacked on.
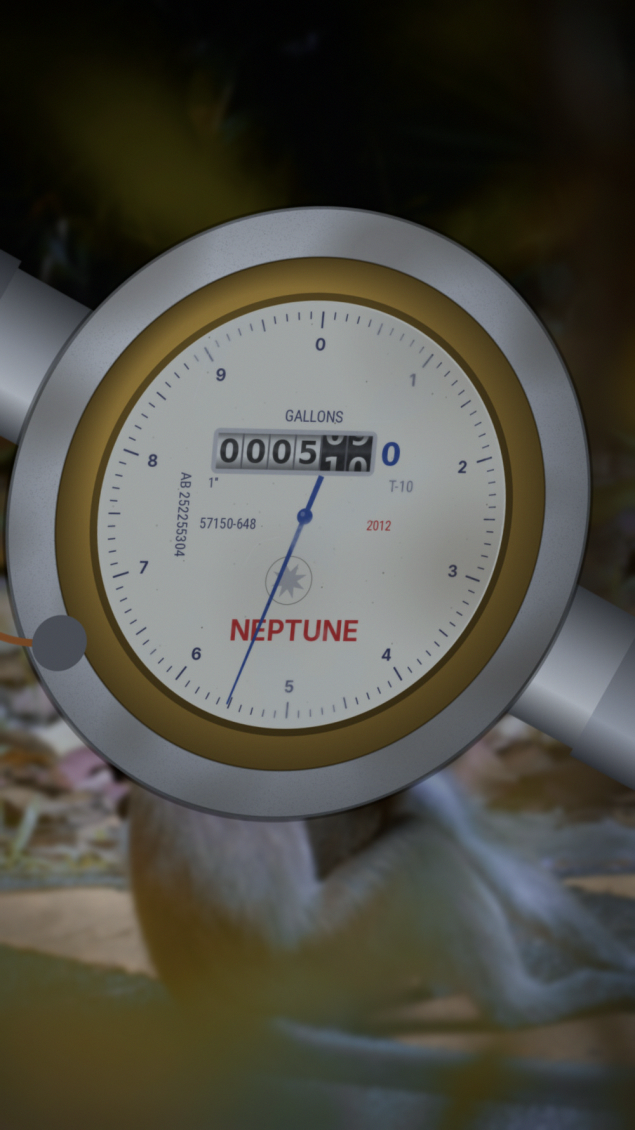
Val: 5095.5 gal
